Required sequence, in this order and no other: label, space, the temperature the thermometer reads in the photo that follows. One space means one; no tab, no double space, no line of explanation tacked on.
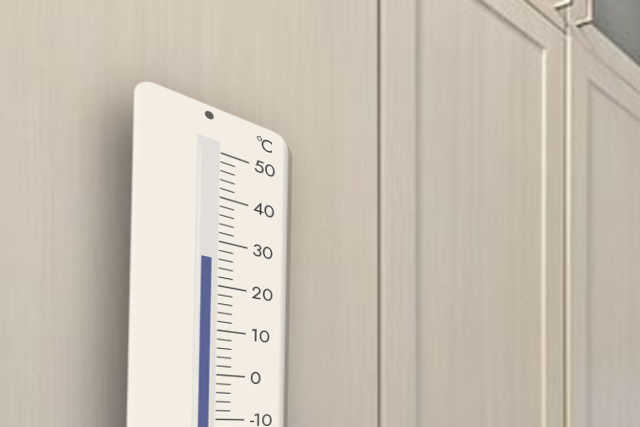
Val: 26 °C
